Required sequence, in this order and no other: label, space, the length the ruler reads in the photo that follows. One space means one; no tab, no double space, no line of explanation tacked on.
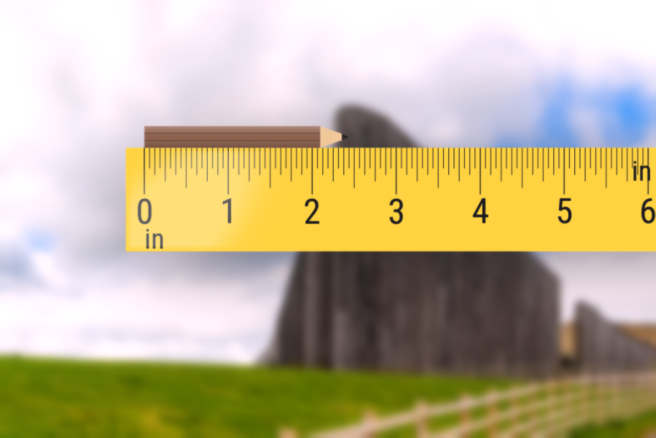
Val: 2.4375 in
